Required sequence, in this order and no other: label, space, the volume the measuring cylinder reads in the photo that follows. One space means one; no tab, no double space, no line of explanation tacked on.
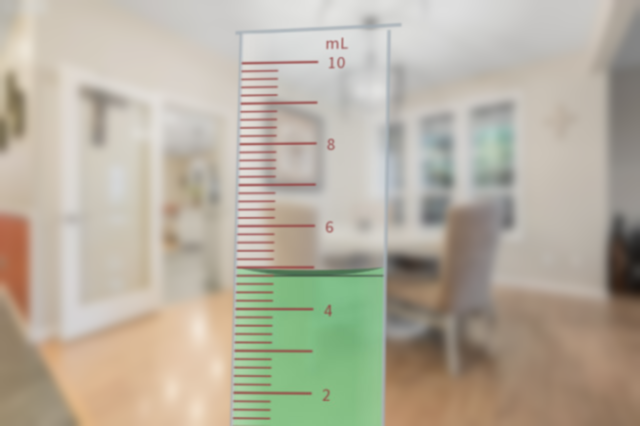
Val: 4.8 mL
